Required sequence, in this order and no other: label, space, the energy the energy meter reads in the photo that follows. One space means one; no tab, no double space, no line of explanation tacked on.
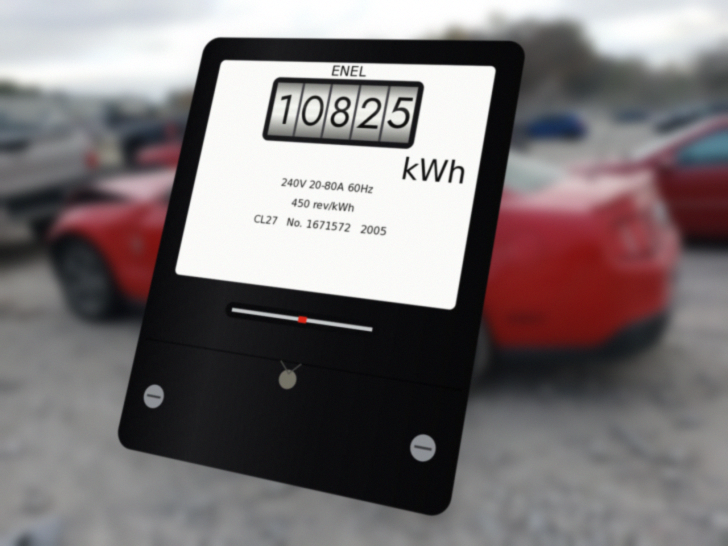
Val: 10825 kWh
